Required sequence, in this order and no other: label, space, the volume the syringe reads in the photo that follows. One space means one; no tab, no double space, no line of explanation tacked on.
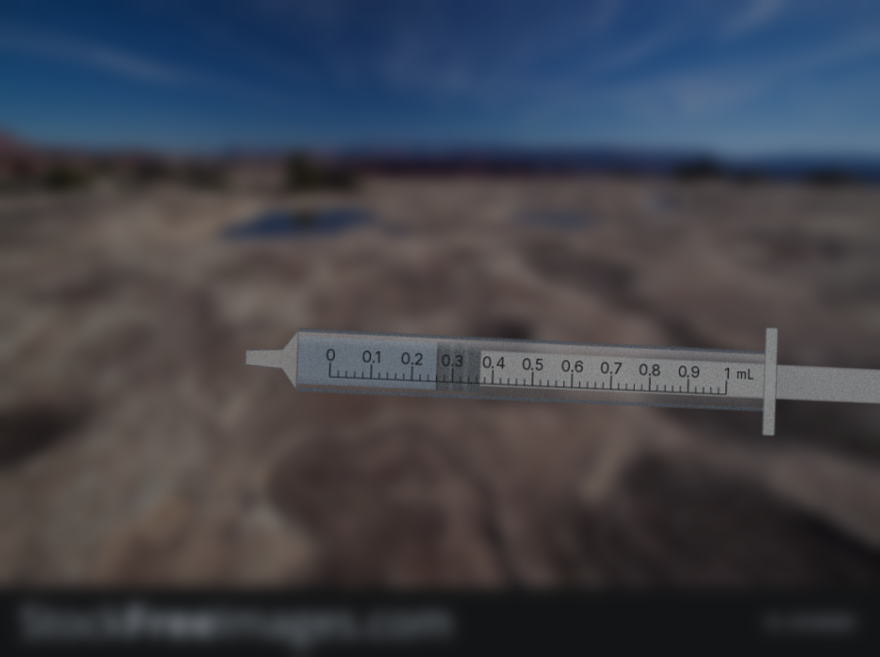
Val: 0.26 mL
